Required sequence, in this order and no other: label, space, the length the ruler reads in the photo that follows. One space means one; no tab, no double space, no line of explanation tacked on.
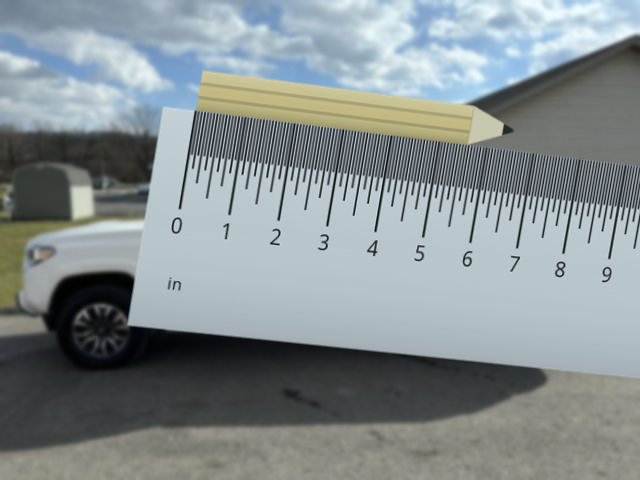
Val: 6.5 in
